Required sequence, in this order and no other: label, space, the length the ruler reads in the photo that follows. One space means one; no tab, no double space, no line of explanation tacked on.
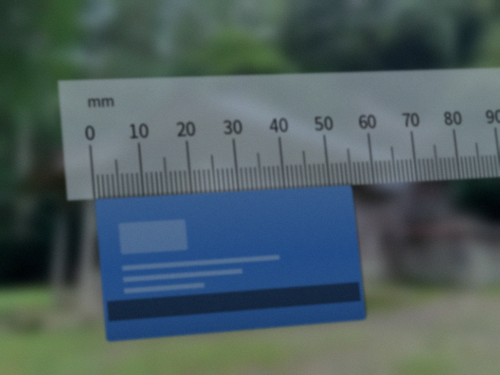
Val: 55 mm
